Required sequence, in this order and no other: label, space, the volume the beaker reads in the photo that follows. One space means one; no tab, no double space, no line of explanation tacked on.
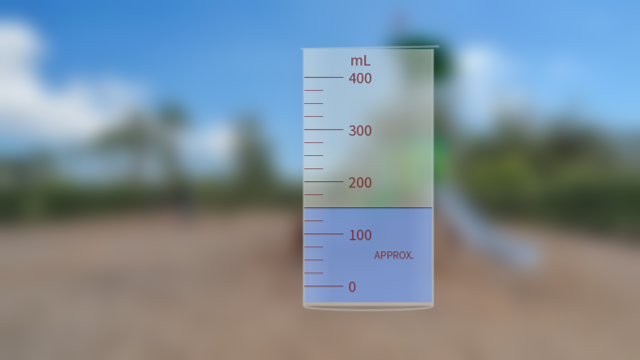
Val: 150 mL
